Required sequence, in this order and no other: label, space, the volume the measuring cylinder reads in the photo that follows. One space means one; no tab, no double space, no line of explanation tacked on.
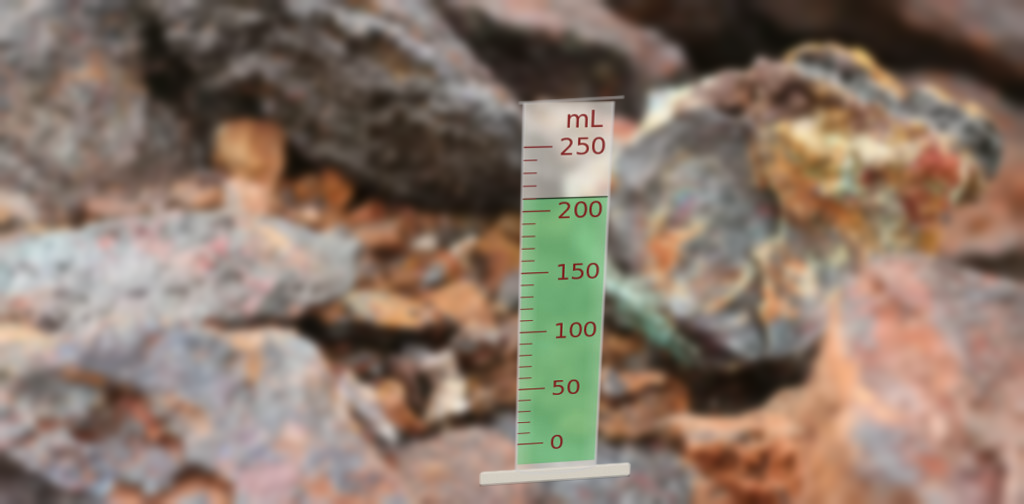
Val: 210 mL
